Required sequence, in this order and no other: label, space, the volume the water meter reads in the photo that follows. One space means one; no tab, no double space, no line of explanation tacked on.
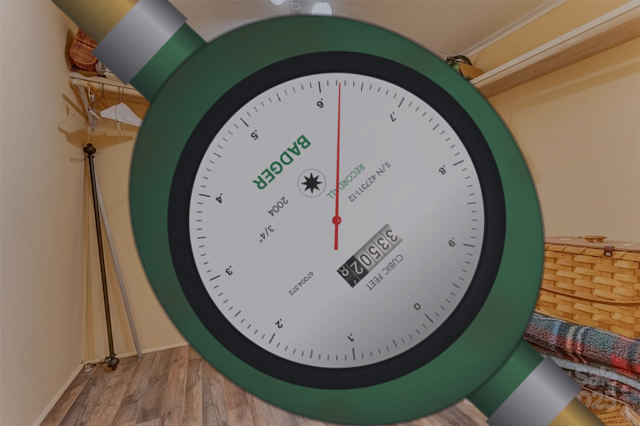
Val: 335027.62 ft³
